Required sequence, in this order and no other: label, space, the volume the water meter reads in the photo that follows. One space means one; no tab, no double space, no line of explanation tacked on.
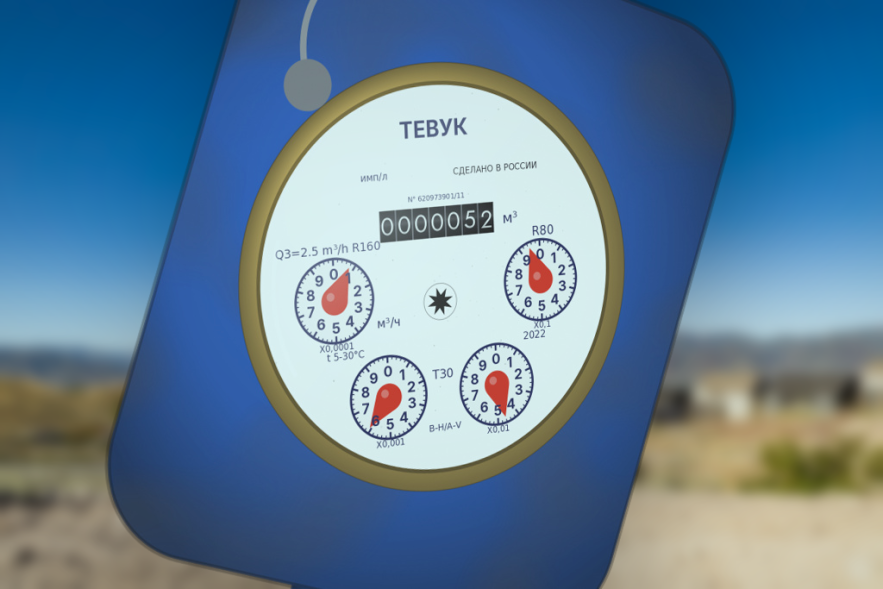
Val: 51.9460 m³
